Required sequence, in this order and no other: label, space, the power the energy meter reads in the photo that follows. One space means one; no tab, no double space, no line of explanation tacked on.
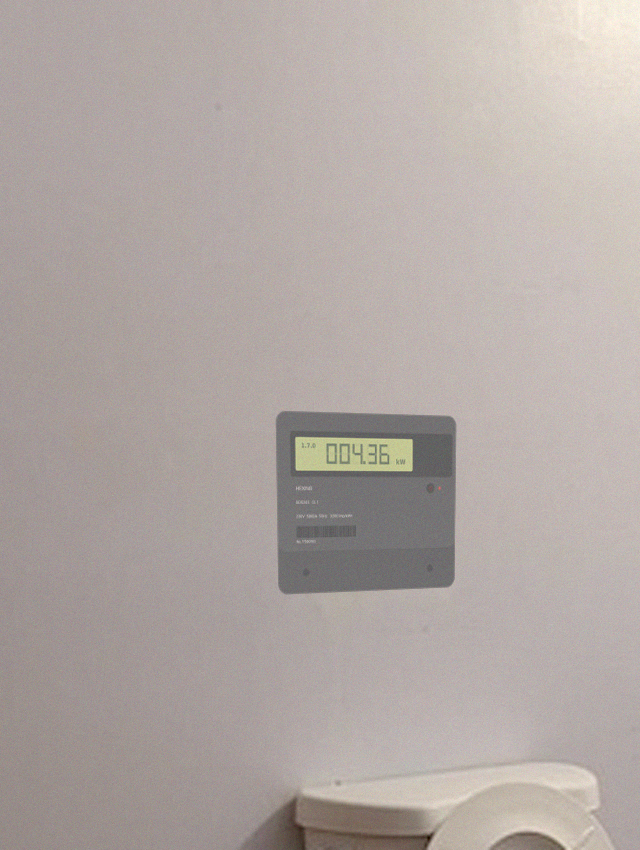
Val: 4.36 kW
